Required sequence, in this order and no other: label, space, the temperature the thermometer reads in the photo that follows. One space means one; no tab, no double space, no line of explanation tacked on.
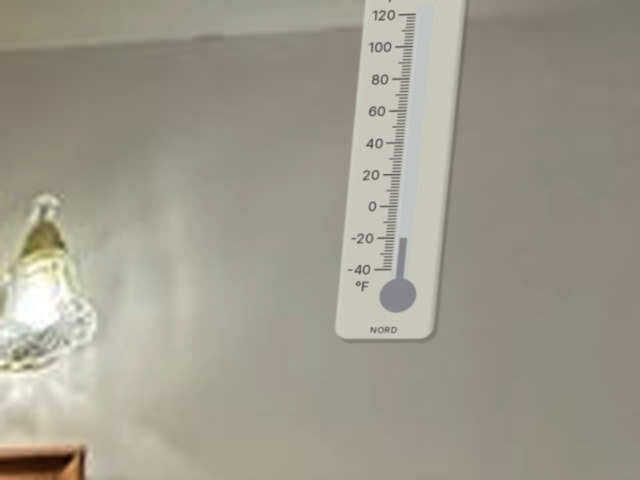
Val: -20 °F
